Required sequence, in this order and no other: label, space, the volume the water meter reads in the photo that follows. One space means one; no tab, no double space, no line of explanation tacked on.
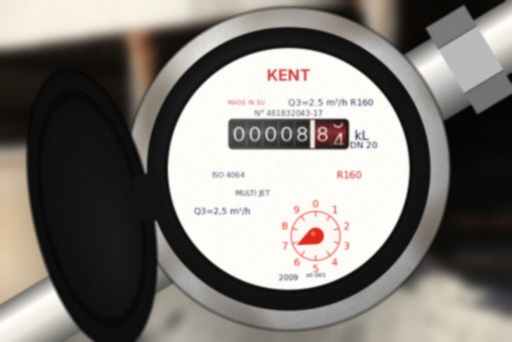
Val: 8.836 kL
